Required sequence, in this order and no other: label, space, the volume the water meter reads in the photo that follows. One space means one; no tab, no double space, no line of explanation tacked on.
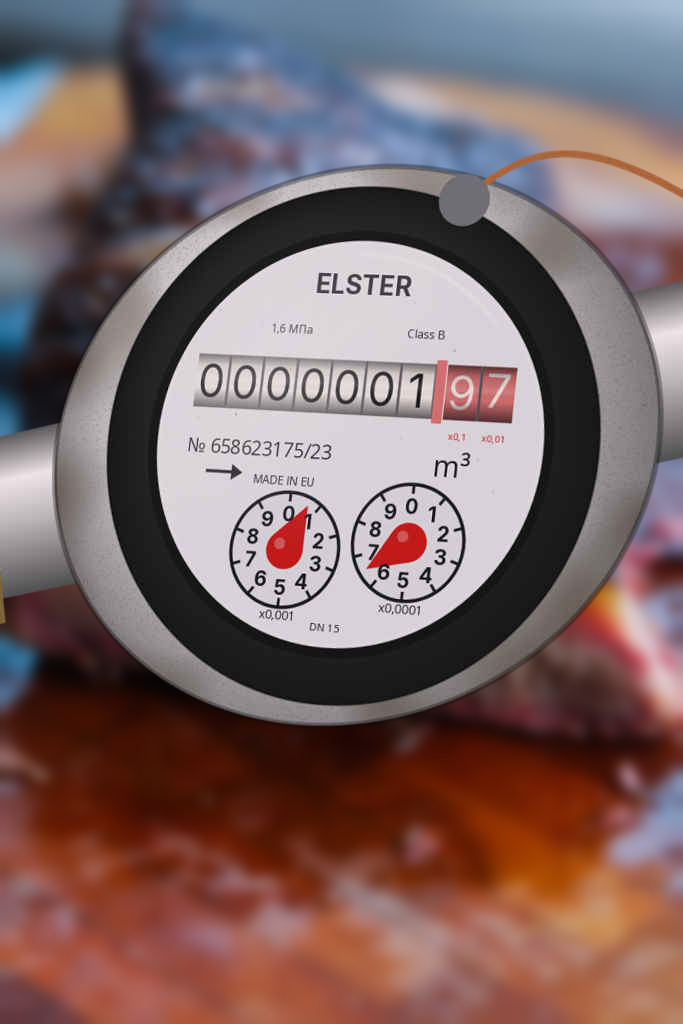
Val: 1.9706 m³
